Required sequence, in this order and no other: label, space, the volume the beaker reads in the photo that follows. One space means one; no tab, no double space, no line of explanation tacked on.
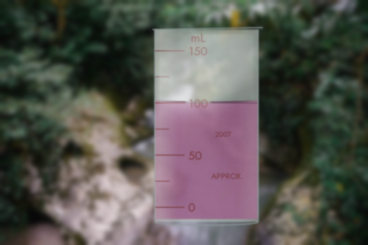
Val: 100 mL
